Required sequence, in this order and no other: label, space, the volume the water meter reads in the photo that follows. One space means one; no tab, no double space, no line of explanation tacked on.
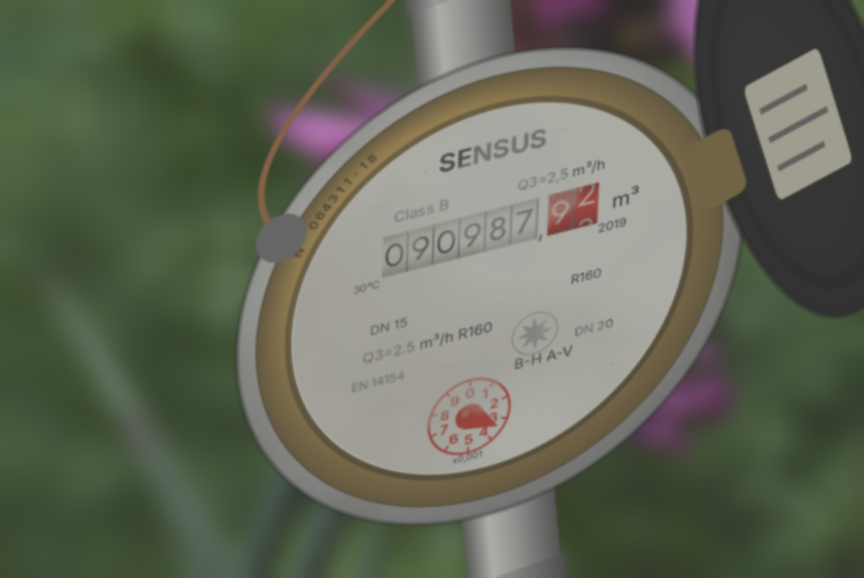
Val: 90987.923 m³
